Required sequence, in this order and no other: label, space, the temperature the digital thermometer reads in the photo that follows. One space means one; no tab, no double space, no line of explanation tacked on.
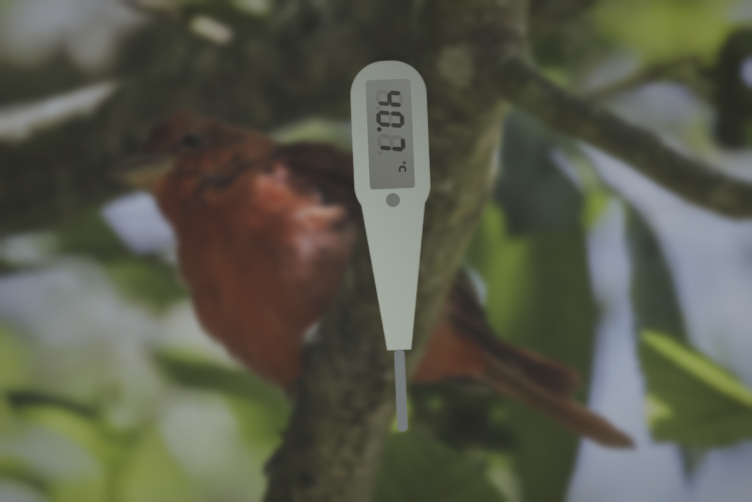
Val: 40.7 °C
